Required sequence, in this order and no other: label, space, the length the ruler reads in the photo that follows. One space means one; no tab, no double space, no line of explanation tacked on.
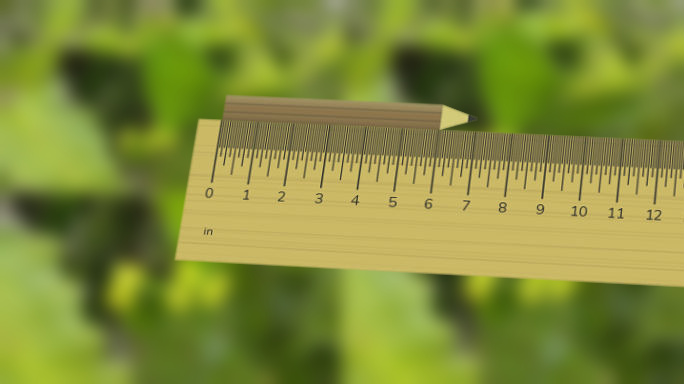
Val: 7 in
